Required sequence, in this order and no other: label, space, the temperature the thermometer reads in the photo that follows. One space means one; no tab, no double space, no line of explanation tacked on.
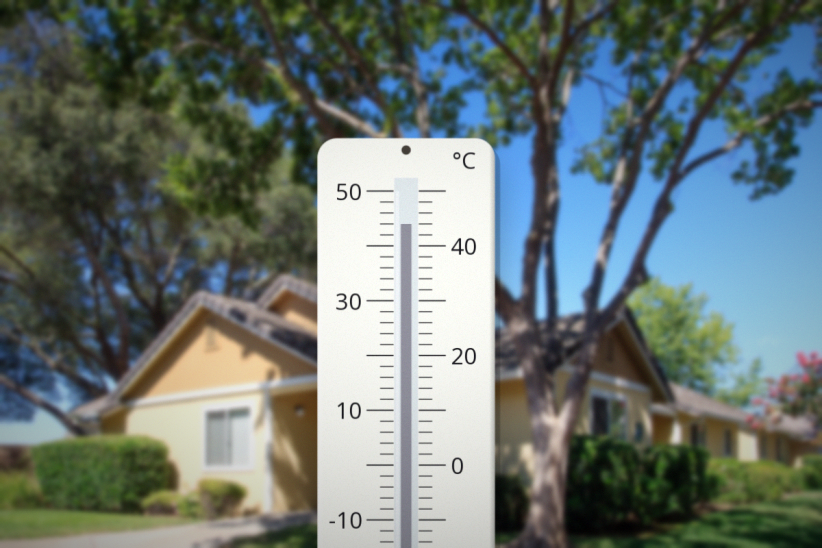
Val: 44 °C
